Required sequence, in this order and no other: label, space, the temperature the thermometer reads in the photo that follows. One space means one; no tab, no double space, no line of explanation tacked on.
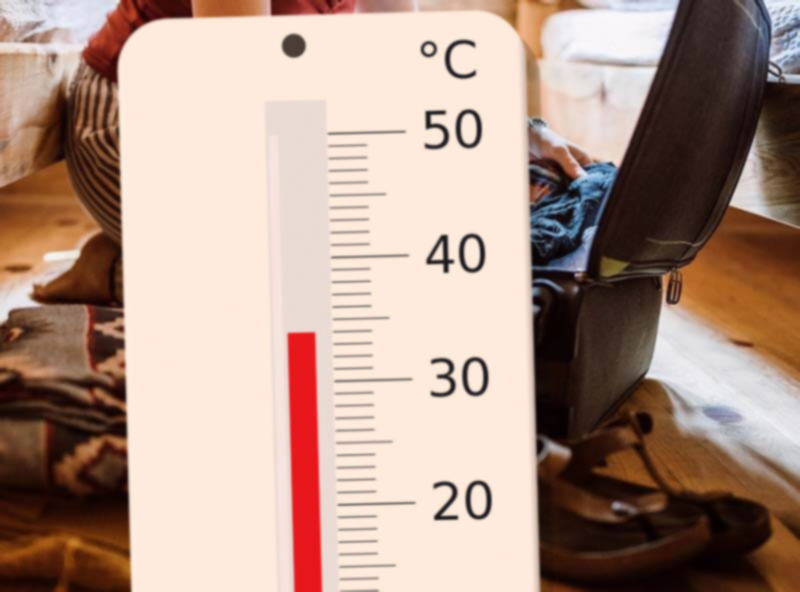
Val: 34 °C
